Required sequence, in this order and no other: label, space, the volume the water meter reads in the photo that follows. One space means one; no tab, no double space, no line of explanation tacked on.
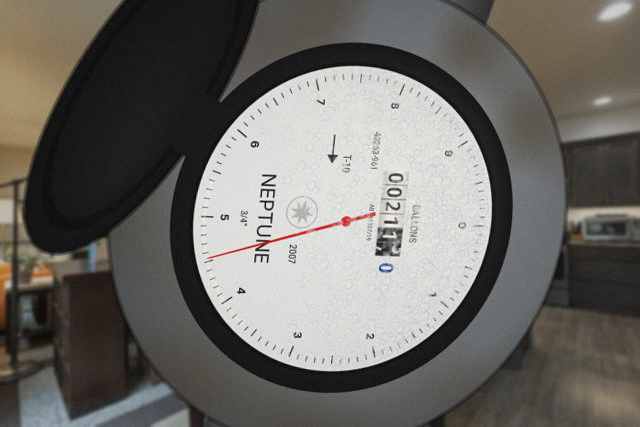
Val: 21134.5 gal
